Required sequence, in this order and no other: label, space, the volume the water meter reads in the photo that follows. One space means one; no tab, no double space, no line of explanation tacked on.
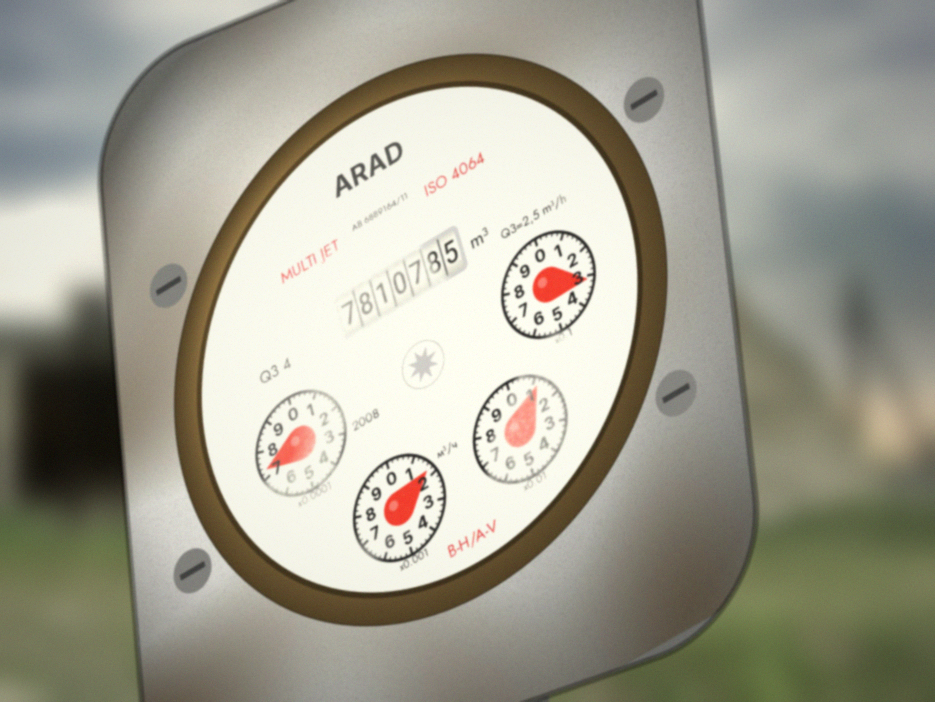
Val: 7810785.3117 m³
